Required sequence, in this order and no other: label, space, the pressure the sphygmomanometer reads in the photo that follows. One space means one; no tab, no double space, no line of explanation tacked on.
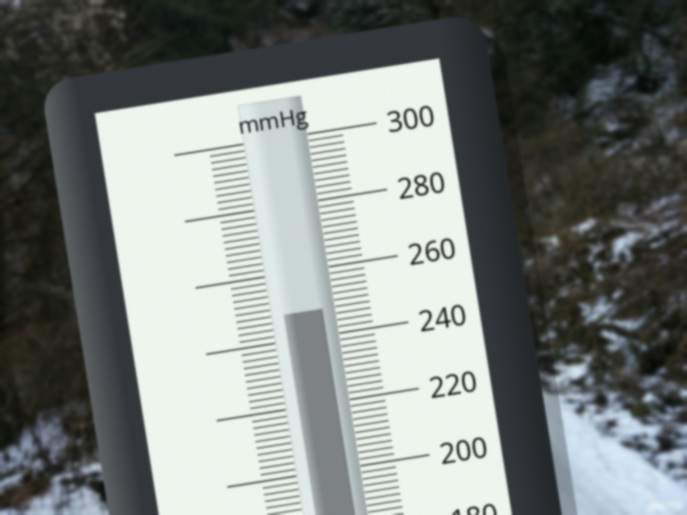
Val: 248 mmHg
